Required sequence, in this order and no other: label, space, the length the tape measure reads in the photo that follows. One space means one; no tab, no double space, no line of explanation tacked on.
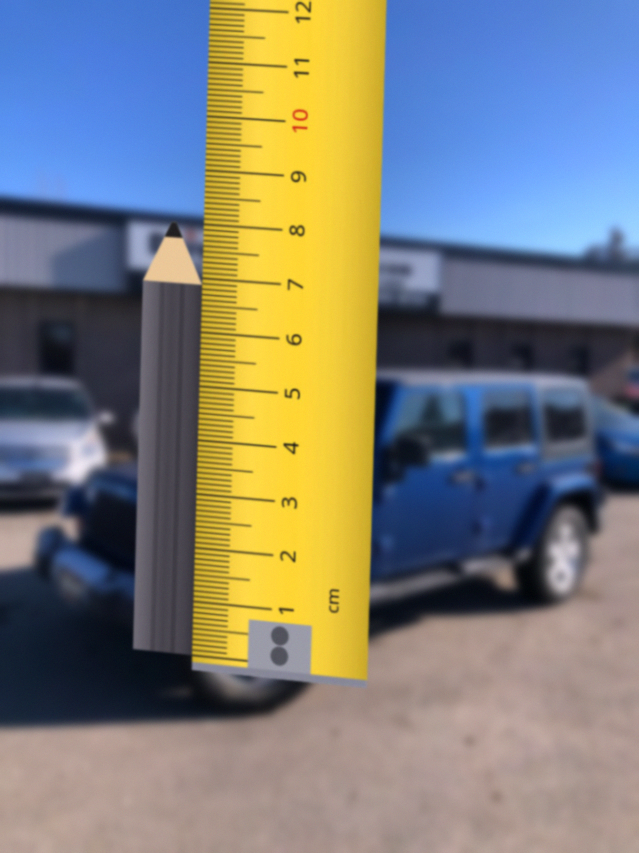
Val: 8 cm
